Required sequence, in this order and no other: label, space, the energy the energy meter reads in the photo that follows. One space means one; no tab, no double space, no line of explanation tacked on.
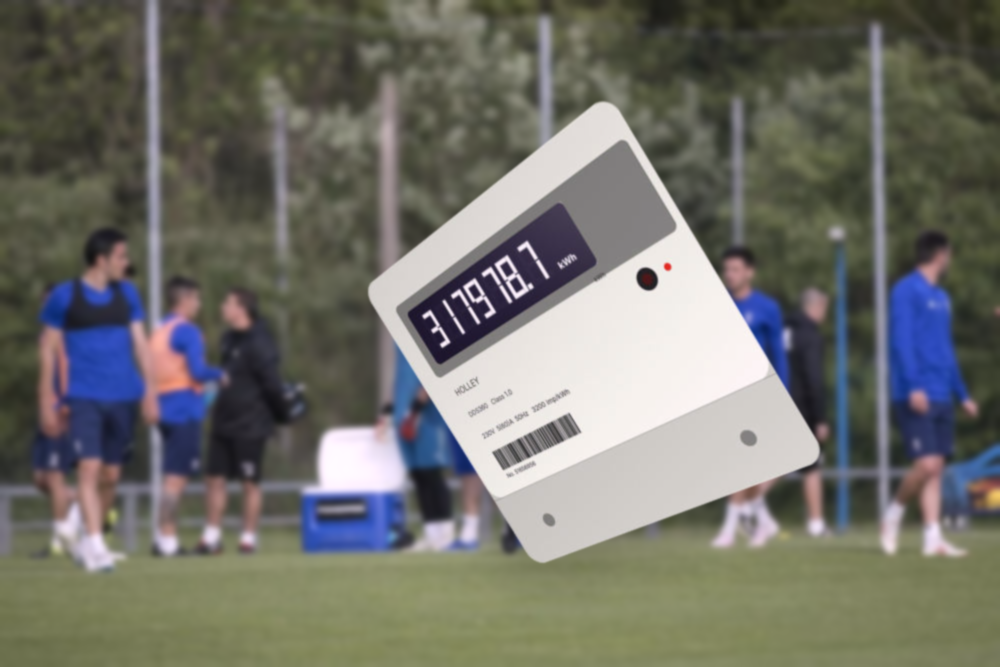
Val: 317978.7 kWh
